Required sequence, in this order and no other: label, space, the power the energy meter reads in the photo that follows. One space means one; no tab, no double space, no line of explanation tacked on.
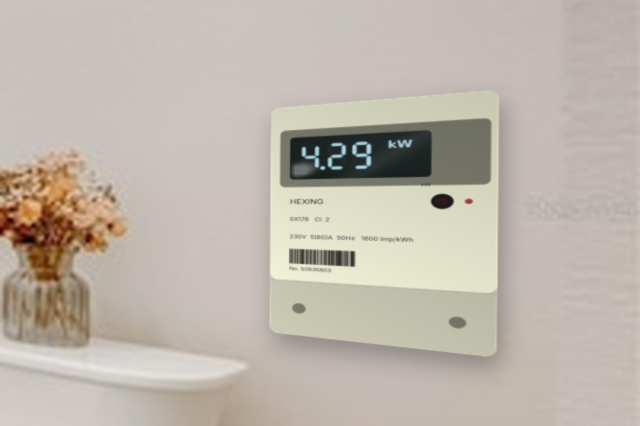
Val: 4.29 kW
